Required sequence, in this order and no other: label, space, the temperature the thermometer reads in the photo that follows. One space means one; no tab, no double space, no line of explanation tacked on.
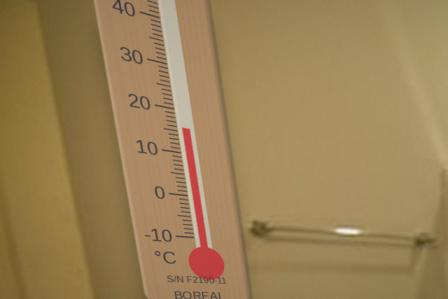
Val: 16 °C
